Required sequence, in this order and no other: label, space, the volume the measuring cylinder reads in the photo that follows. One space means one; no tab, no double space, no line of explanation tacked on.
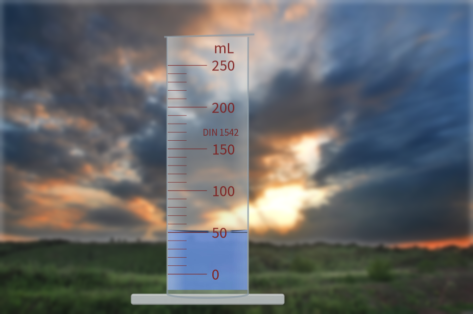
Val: 50 mL
